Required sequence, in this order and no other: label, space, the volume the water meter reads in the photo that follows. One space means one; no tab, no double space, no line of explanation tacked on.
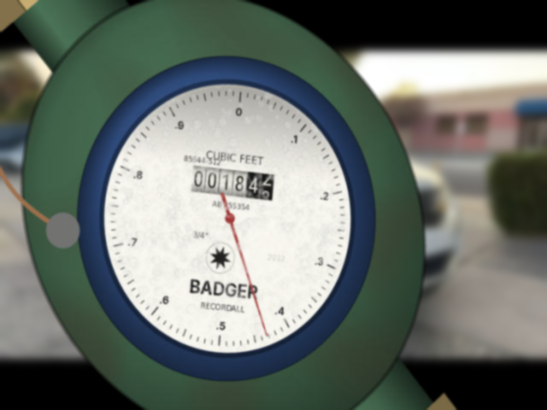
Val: 1842.43 ft³
